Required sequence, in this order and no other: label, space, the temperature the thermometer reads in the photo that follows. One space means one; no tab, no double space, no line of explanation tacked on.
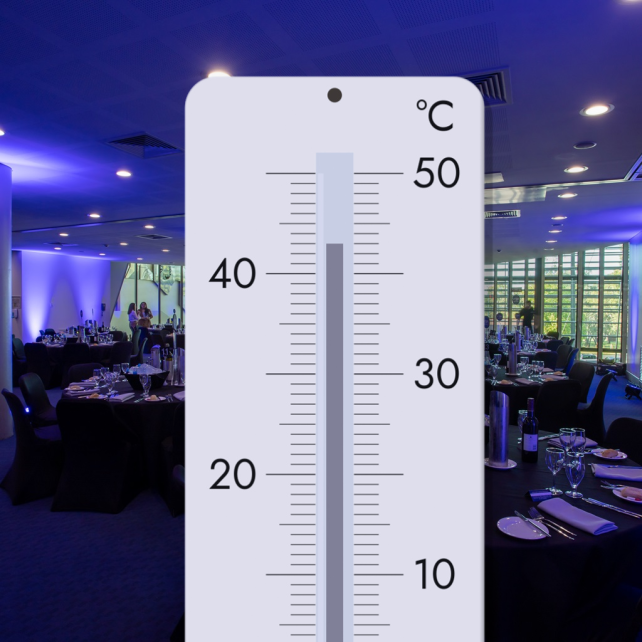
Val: 43 °C
